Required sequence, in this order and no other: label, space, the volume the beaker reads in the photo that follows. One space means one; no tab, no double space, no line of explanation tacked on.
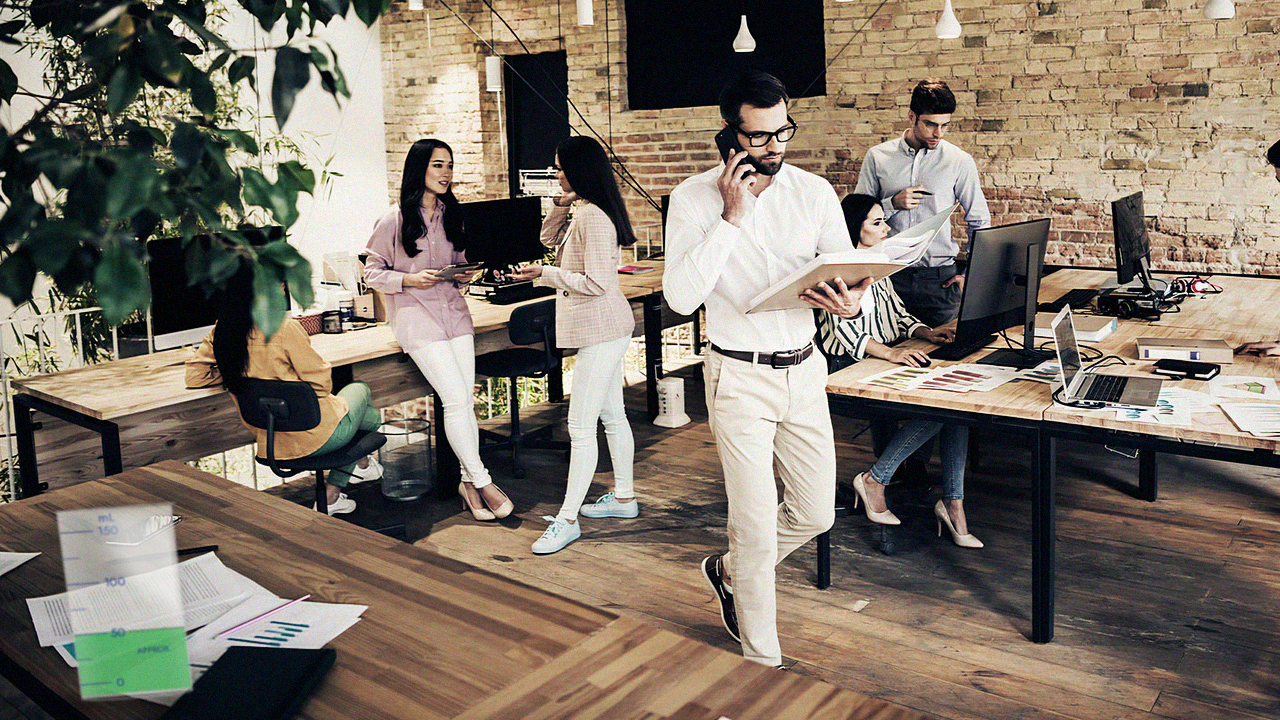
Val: 50 mL
